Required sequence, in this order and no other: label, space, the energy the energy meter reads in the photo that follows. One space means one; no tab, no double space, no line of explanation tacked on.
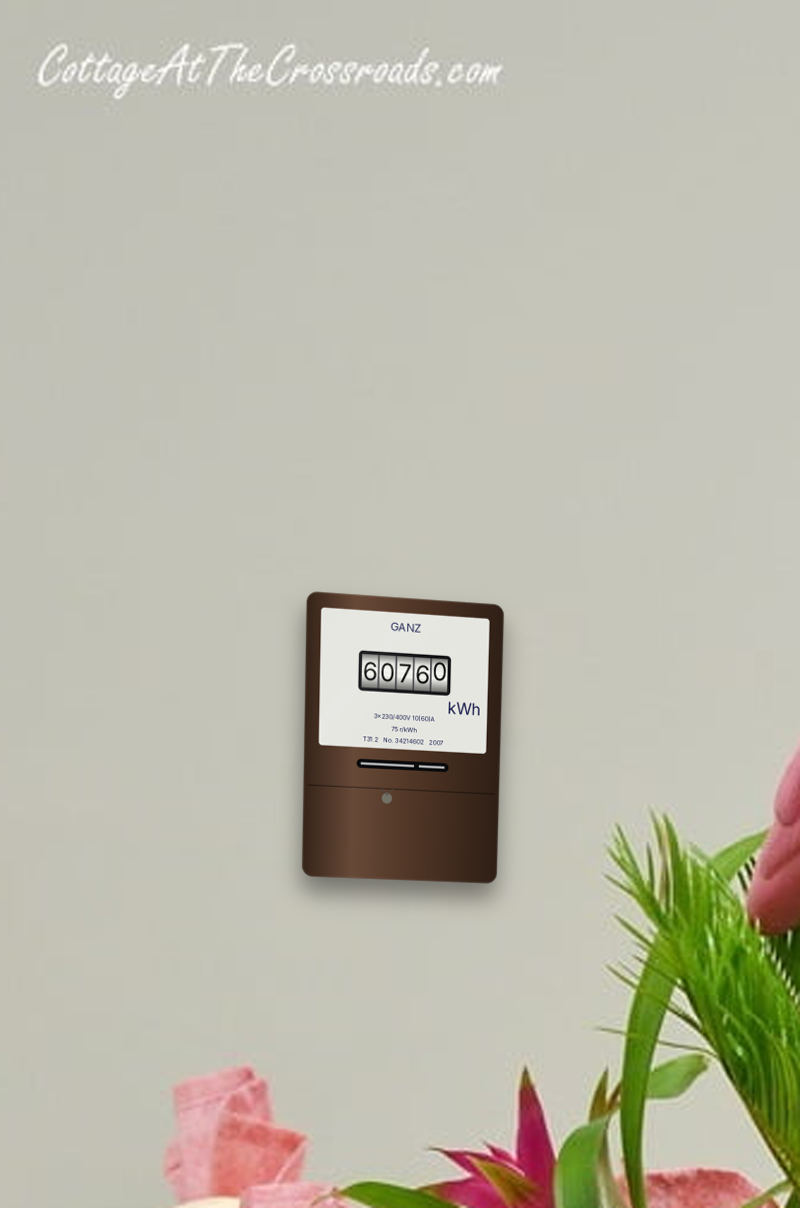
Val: 60760 kWh
